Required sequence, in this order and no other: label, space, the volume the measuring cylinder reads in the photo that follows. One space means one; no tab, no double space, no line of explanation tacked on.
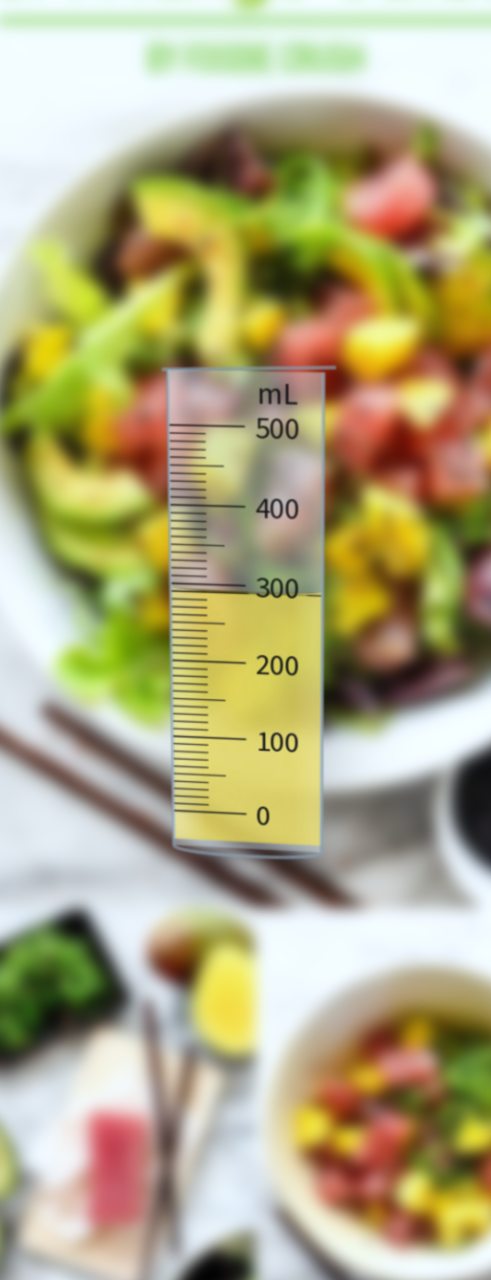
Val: 290 mL
